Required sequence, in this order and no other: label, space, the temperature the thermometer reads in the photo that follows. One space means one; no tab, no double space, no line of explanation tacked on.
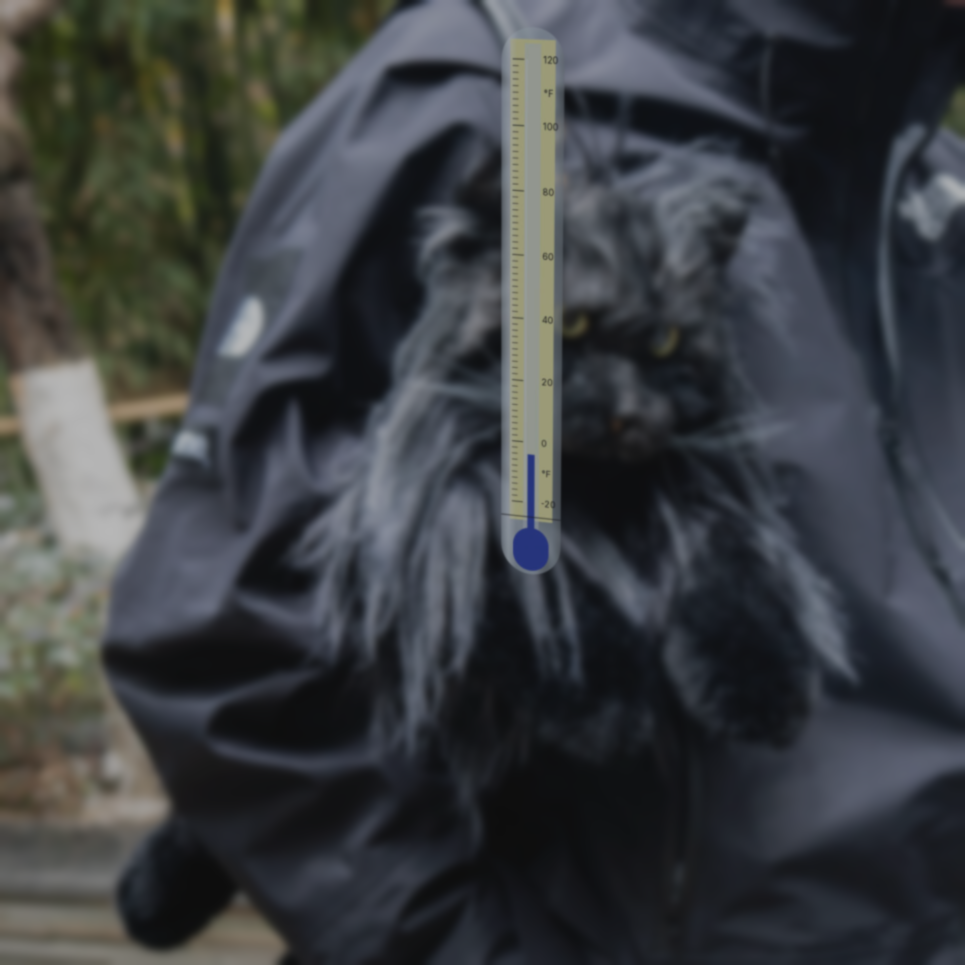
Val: -4 °F
